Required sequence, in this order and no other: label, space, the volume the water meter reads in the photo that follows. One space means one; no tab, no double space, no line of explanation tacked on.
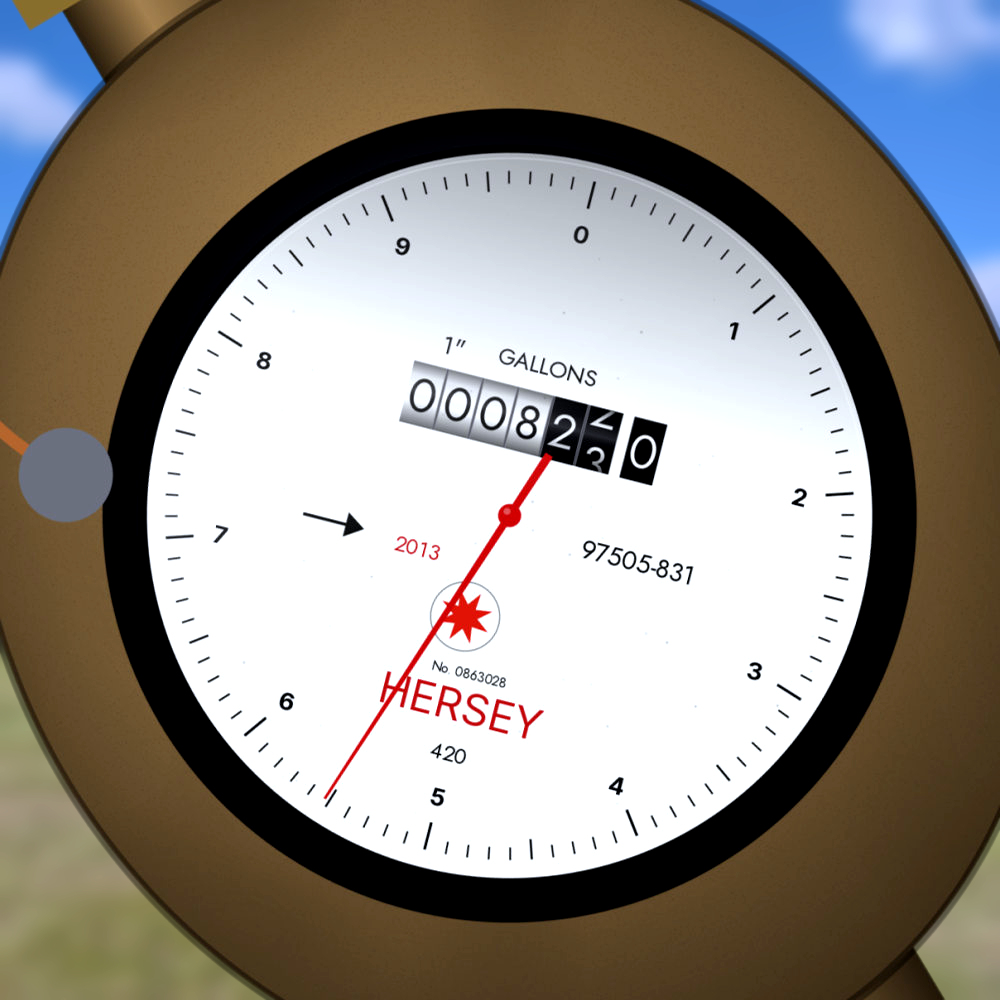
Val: 8225.5 gal
